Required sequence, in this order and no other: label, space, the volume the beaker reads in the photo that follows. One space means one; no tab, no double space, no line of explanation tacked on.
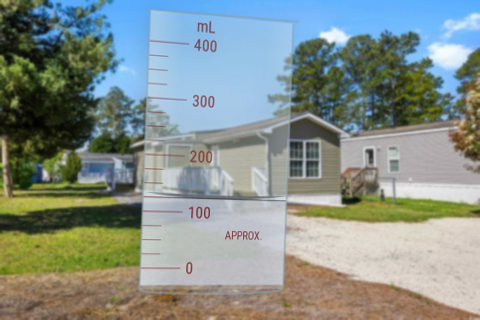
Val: 125 mL
